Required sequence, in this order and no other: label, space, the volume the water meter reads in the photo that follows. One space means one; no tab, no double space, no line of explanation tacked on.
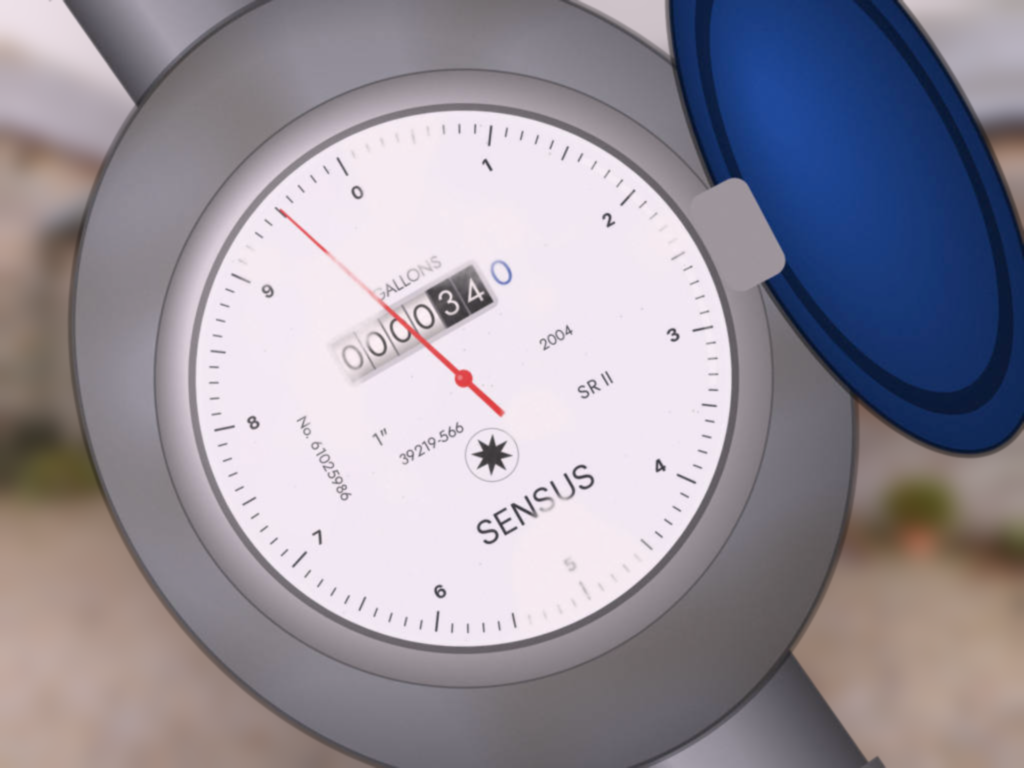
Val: 339.5 gal
